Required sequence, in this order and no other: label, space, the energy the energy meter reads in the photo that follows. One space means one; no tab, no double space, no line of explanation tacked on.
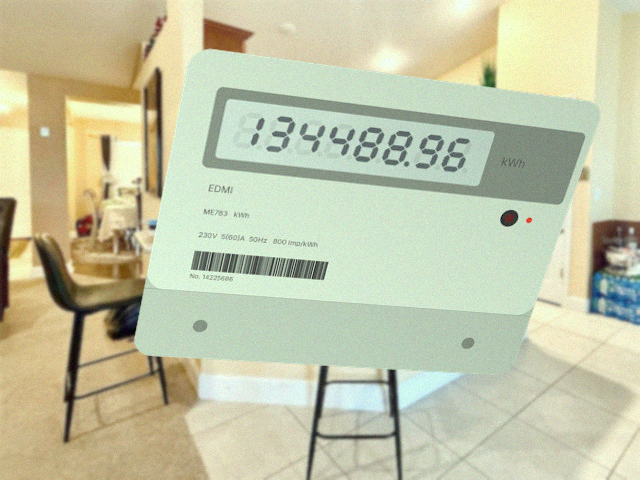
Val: 134488.96 kWh
